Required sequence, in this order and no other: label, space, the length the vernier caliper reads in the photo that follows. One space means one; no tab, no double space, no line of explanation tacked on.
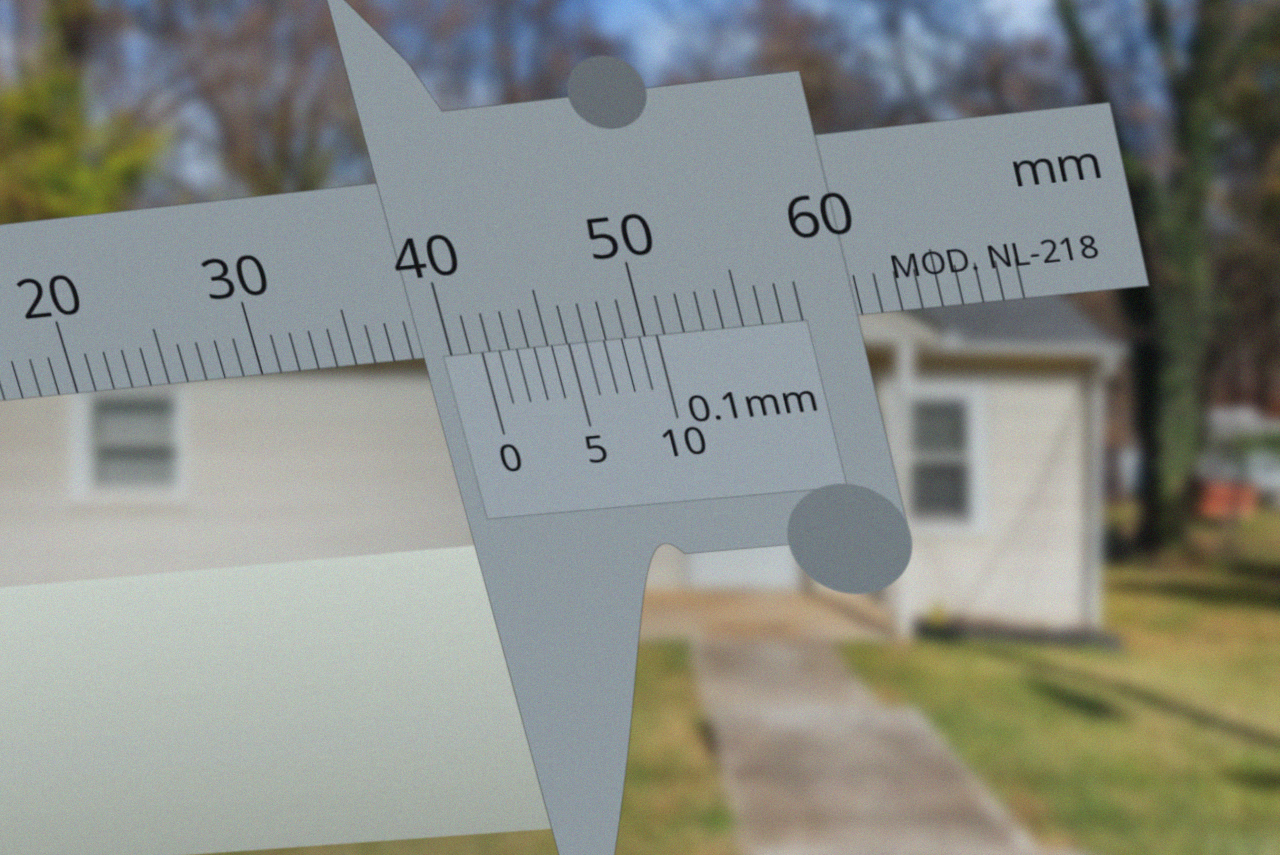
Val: 41.6 mm
